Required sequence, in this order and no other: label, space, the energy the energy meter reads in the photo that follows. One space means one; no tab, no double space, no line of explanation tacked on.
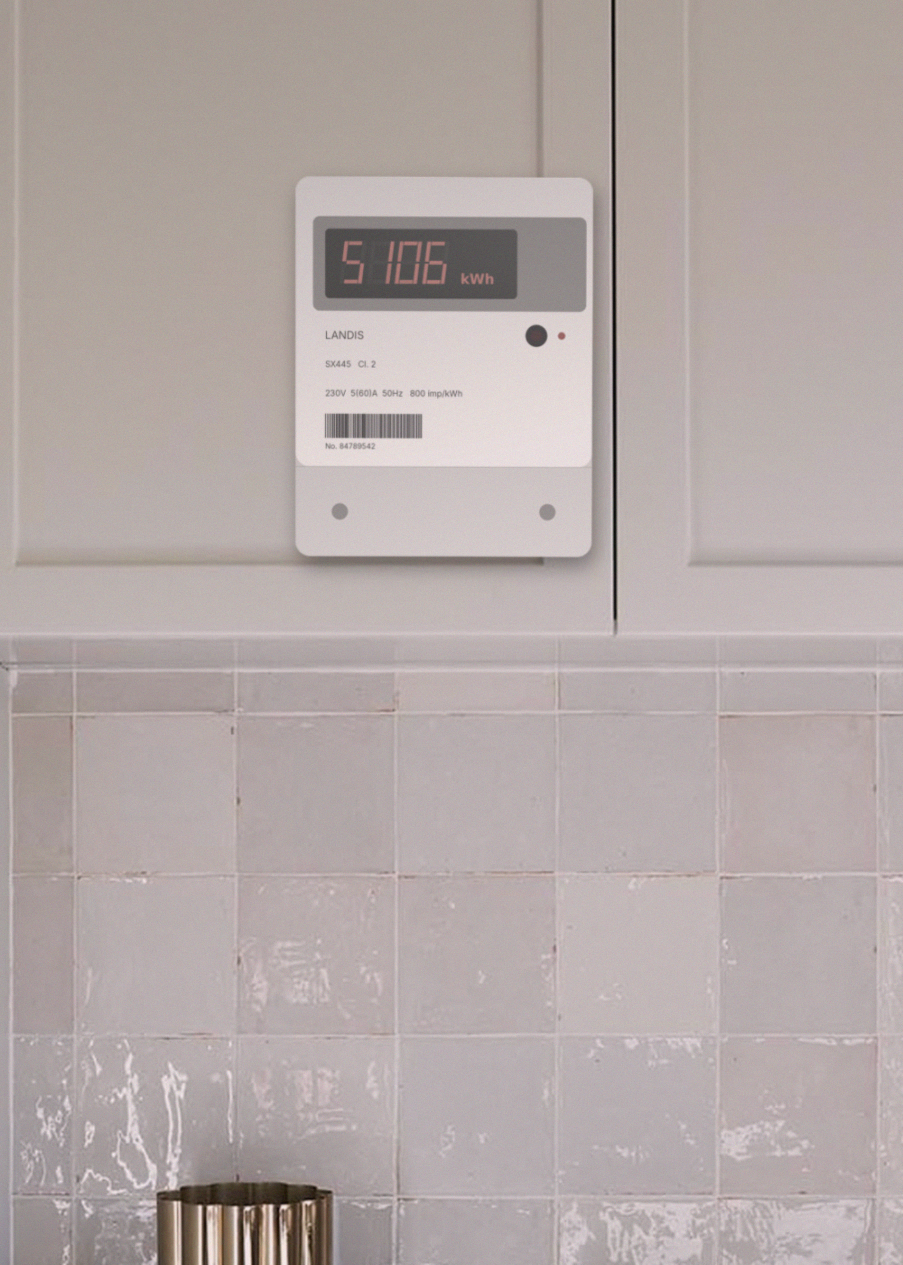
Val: 5106 kWh
